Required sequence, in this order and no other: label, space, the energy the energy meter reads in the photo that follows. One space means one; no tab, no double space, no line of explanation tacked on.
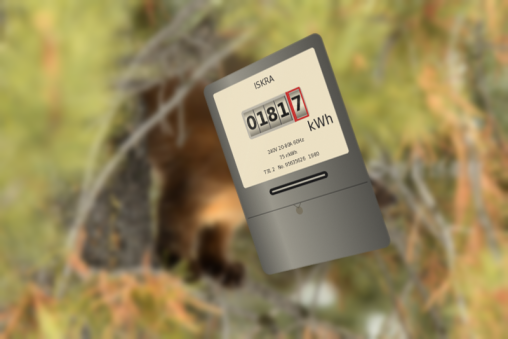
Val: 181.7 kWh
